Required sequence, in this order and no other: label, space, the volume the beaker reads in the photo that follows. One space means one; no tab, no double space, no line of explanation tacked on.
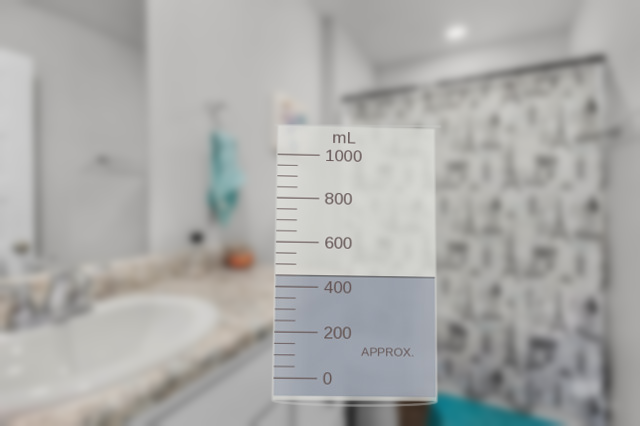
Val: 450 mL
